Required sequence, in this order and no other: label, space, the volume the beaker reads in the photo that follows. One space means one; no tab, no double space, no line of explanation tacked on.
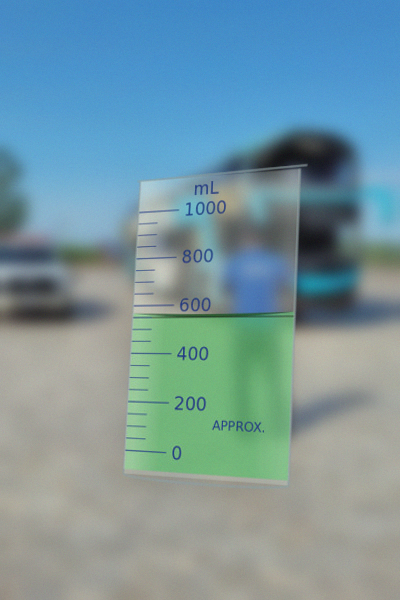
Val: 550 mL
